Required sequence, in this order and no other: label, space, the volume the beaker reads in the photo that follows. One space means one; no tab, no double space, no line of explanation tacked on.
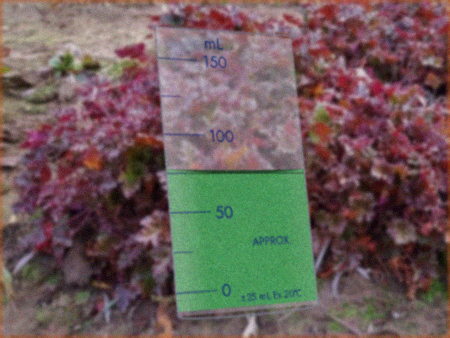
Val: 75 mL
